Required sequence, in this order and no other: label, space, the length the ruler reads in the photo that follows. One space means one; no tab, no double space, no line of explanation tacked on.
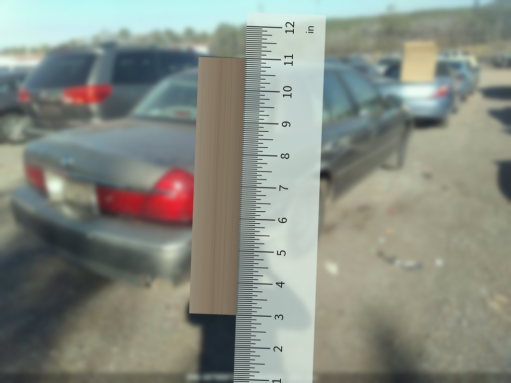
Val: 8 in
